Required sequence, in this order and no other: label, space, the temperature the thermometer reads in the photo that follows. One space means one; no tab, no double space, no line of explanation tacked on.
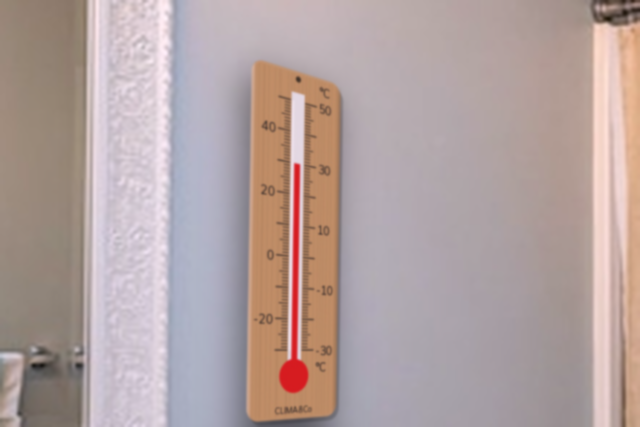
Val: 30 °C
